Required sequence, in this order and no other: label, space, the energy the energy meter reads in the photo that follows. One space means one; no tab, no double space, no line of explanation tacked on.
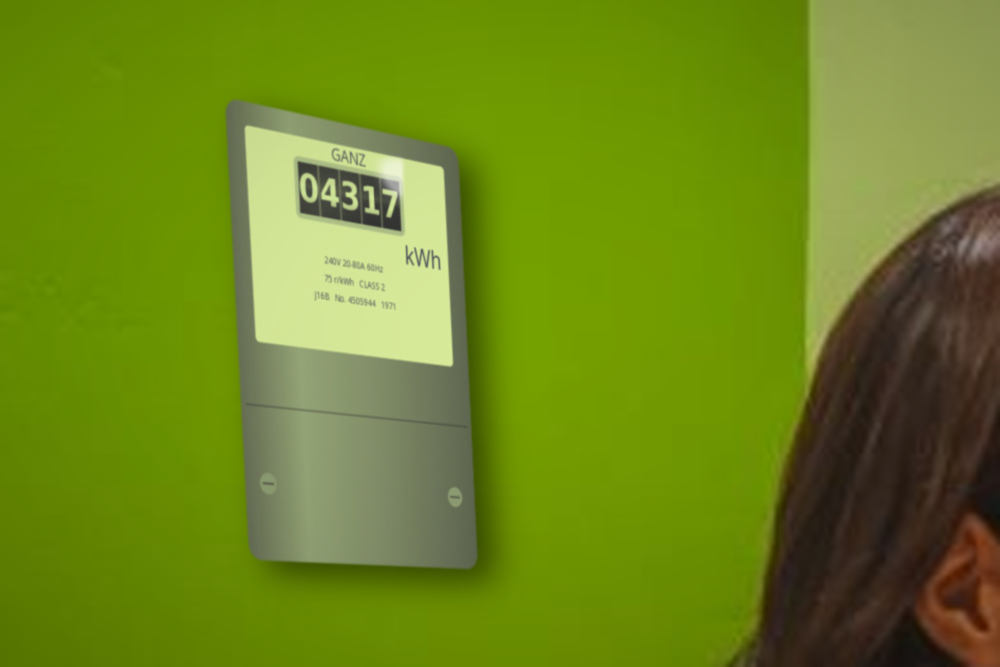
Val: 4317 kWh
